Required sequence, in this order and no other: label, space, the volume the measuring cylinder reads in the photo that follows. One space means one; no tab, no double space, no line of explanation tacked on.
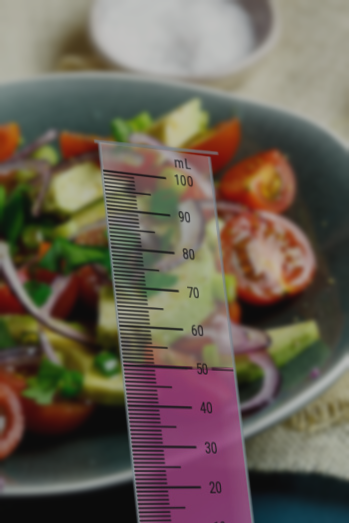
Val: 50 mL
